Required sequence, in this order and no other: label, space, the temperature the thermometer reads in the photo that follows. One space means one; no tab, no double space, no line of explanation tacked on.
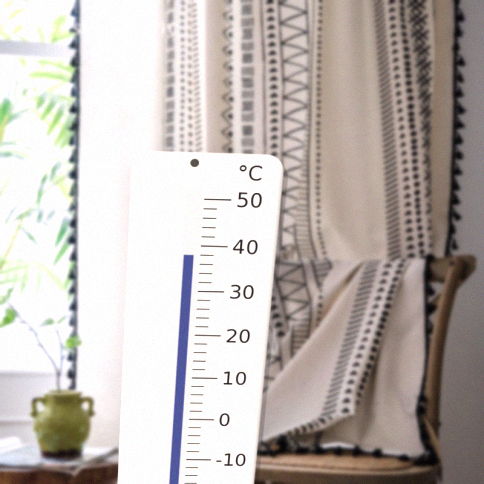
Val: 38 °C
